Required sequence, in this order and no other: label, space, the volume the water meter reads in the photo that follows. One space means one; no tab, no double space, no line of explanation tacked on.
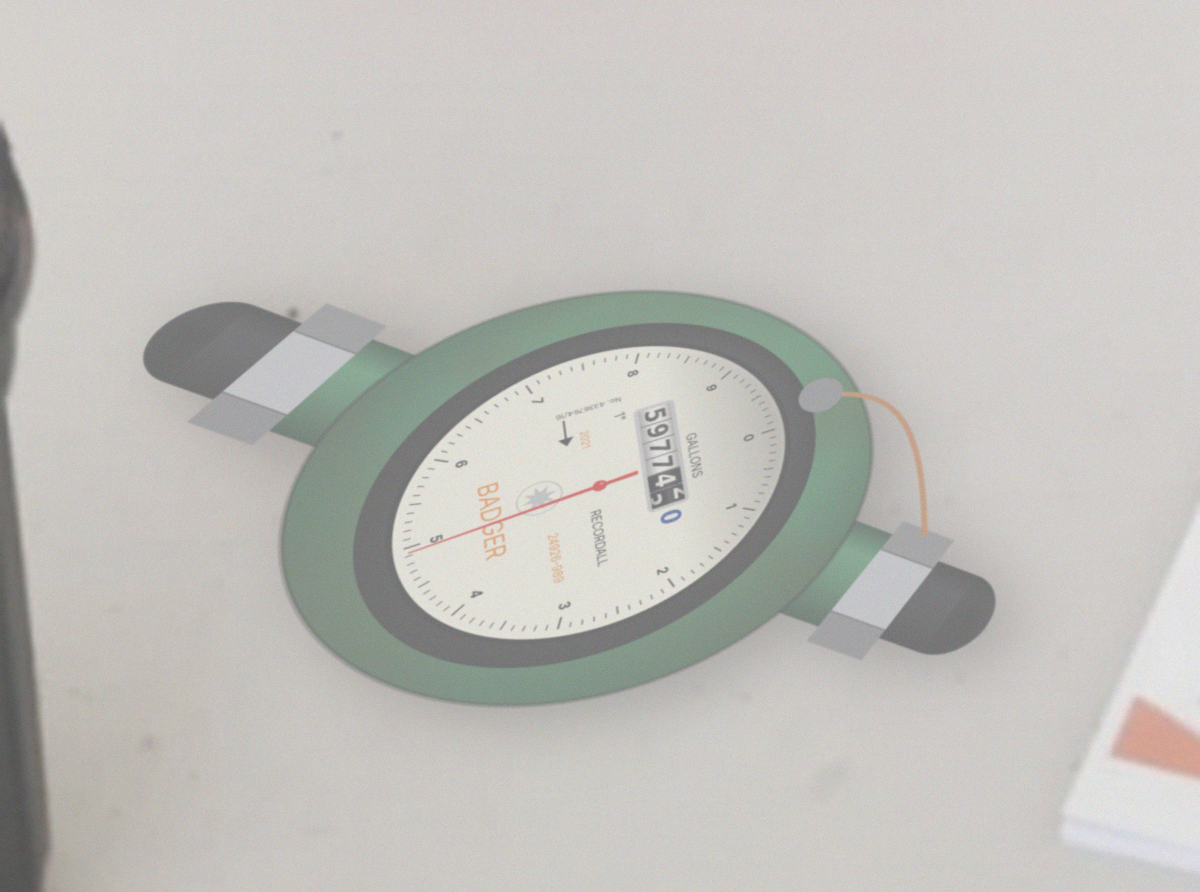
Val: 5977424.9 gal
